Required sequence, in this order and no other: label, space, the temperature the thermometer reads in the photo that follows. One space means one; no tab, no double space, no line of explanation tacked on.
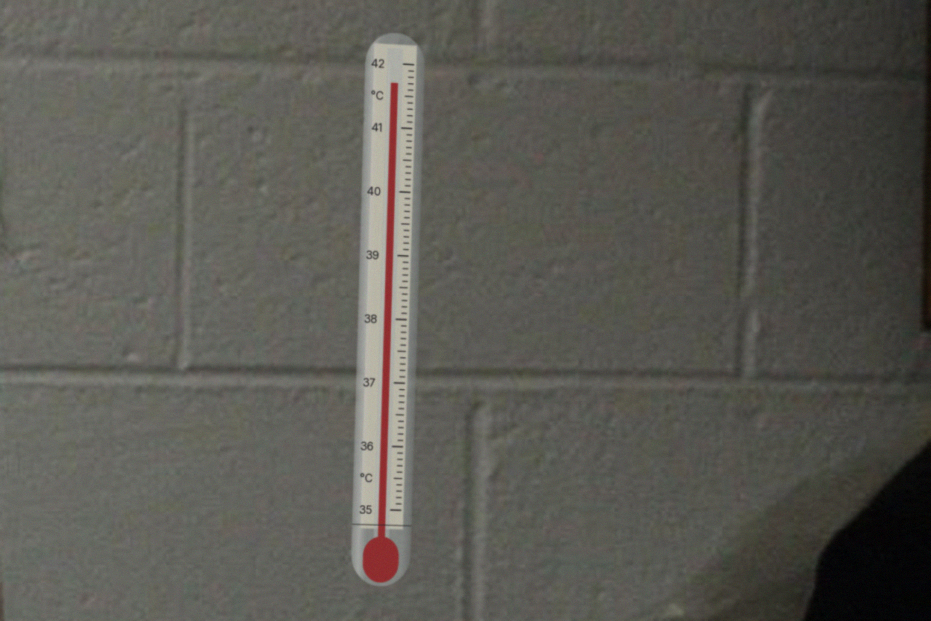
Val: 41.7 °C
